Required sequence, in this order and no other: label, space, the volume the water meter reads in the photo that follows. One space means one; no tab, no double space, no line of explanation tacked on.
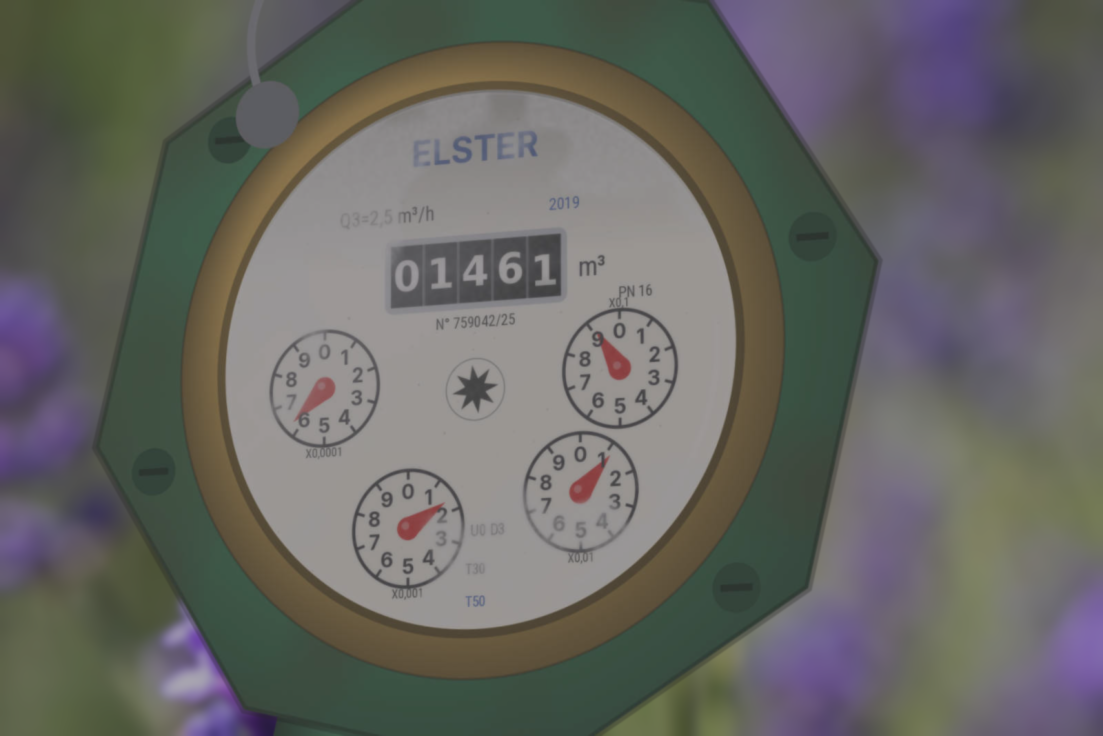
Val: 1460.9116 m³
